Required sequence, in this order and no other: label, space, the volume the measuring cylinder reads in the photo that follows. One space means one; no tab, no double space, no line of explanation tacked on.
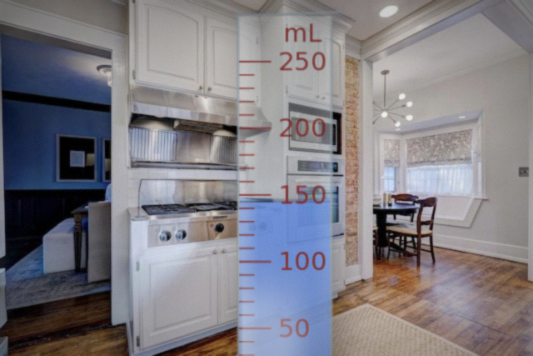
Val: 145 mL
